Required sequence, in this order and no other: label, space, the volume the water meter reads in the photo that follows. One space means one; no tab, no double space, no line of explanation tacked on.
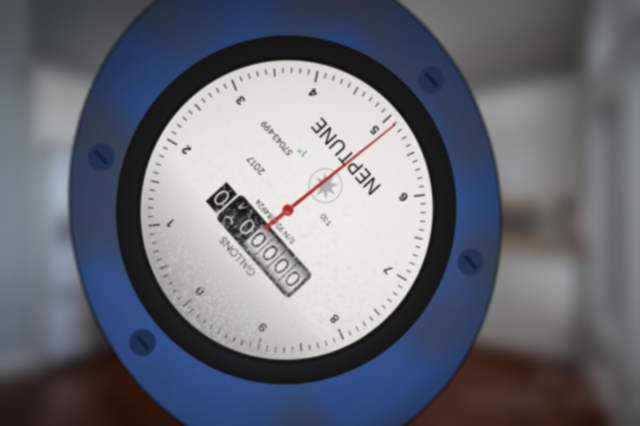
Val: 35.1 gal
